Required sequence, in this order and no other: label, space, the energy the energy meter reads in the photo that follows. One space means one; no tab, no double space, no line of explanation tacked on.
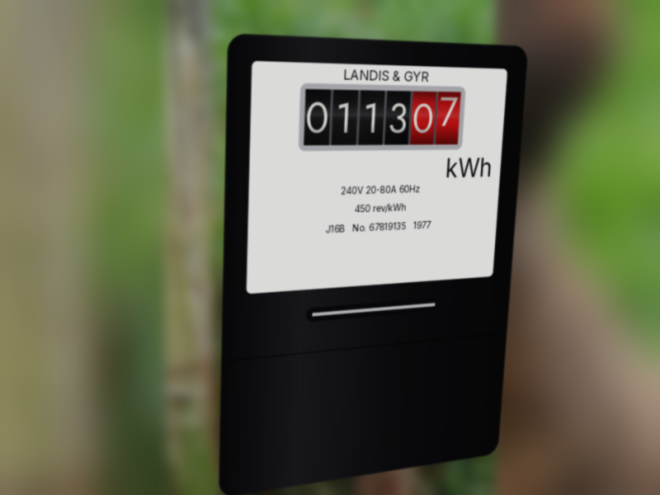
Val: 113.07 kWh
